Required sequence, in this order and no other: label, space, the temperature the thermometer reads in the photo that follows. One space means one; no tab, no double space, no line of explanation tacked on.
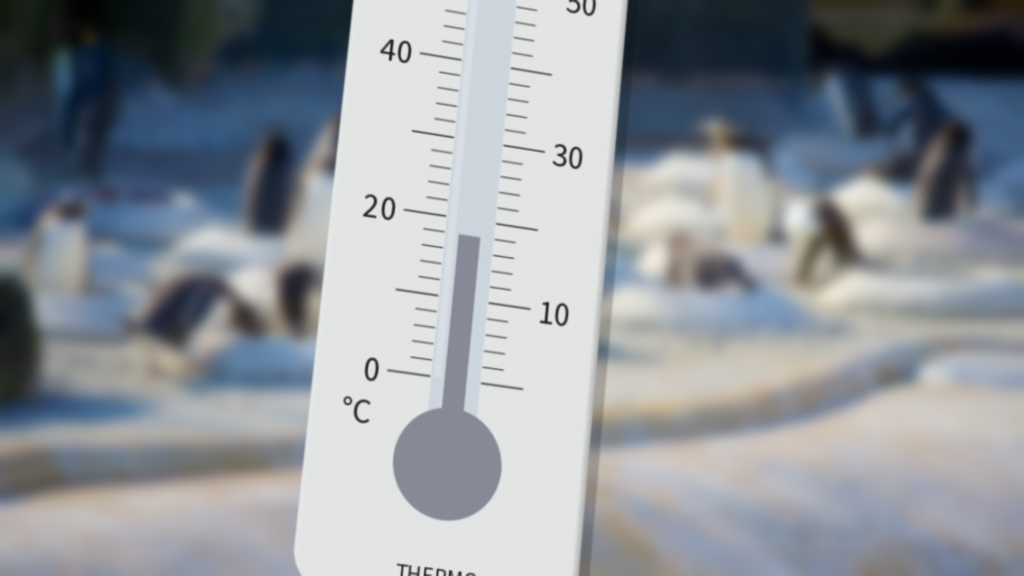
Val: 18 °C
